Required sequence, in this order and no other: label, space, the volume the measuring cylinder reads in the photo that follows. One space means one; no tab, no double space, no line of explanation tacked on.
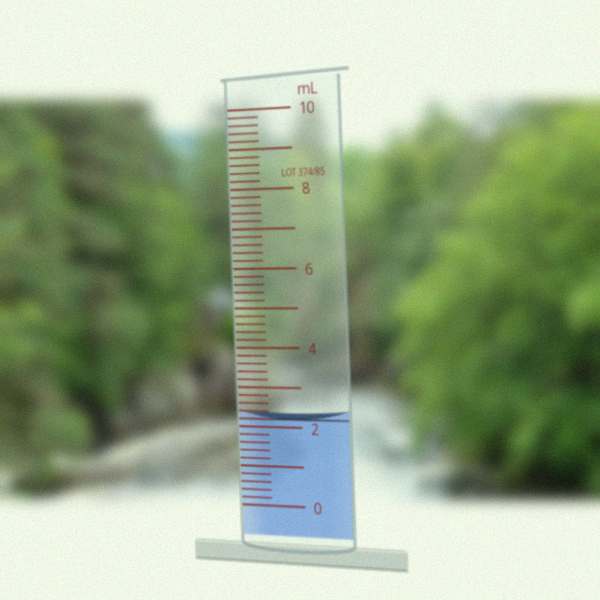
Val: 2.2 mL
